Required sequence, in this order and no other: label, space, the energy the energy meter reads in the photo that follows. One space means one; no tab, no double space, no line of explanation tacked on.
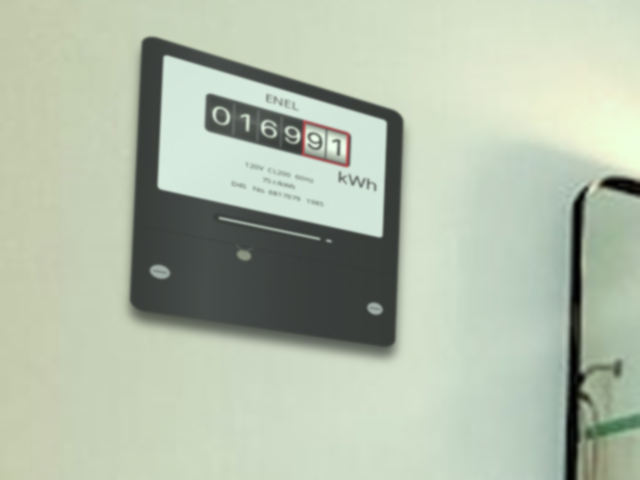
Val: 169.91 kWh
